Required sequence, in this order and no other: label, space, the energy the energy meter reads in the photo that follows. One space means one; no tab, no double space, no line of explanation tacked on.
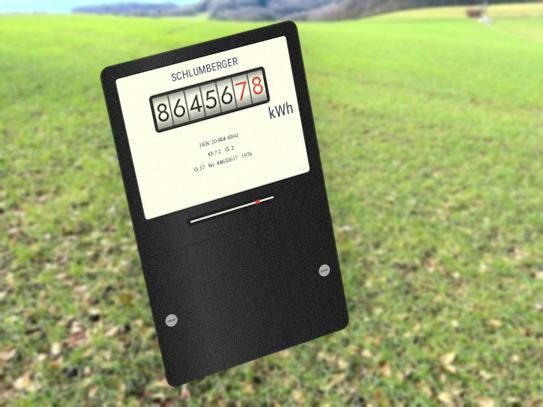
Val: 86456.78 kWh
